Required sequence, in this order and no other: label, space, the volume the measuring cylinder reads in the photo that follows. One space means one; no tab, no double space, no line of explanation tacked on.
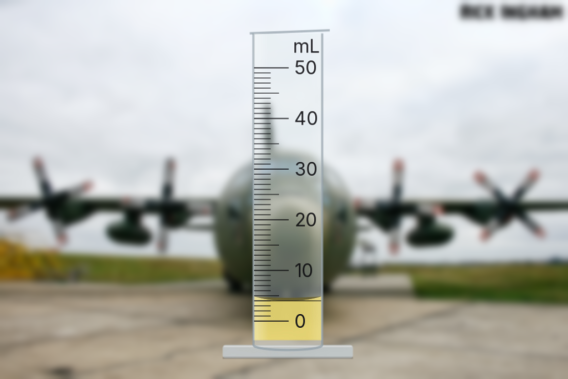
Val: 4 mL
